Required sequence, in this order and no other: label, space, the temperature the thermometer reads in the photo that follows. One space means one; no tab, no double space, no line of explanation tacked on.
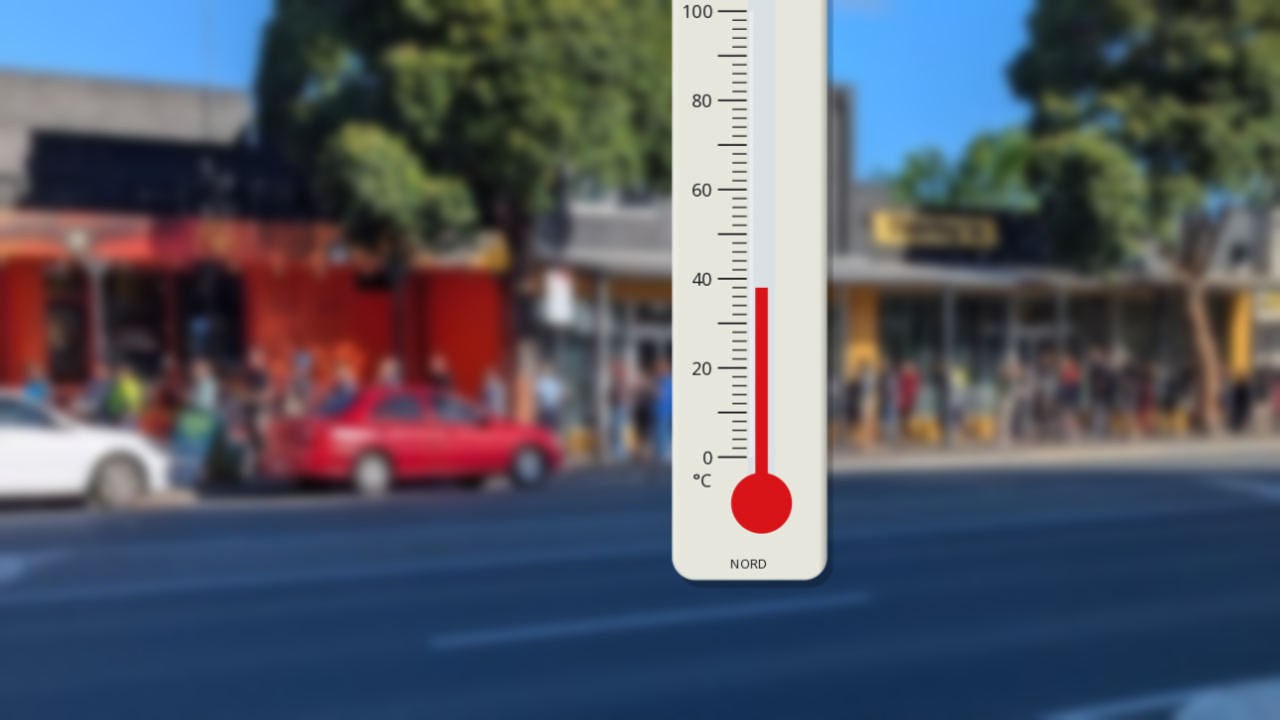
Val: 38 °C
